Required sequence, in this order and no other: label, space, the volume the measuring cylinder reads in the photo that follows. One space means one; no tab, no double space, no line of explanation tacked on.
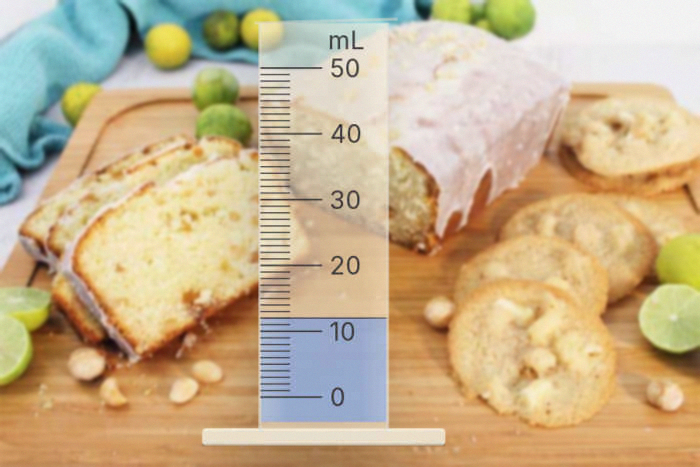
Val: 12 mL
